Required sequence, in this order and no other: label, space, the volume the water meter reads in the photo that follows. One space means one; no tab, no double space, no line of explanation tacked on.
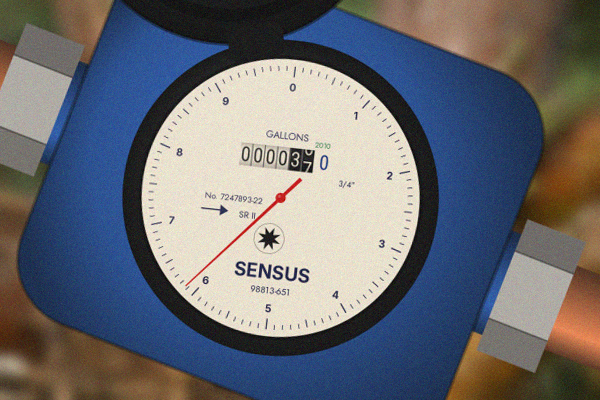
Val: 366.1 gal
